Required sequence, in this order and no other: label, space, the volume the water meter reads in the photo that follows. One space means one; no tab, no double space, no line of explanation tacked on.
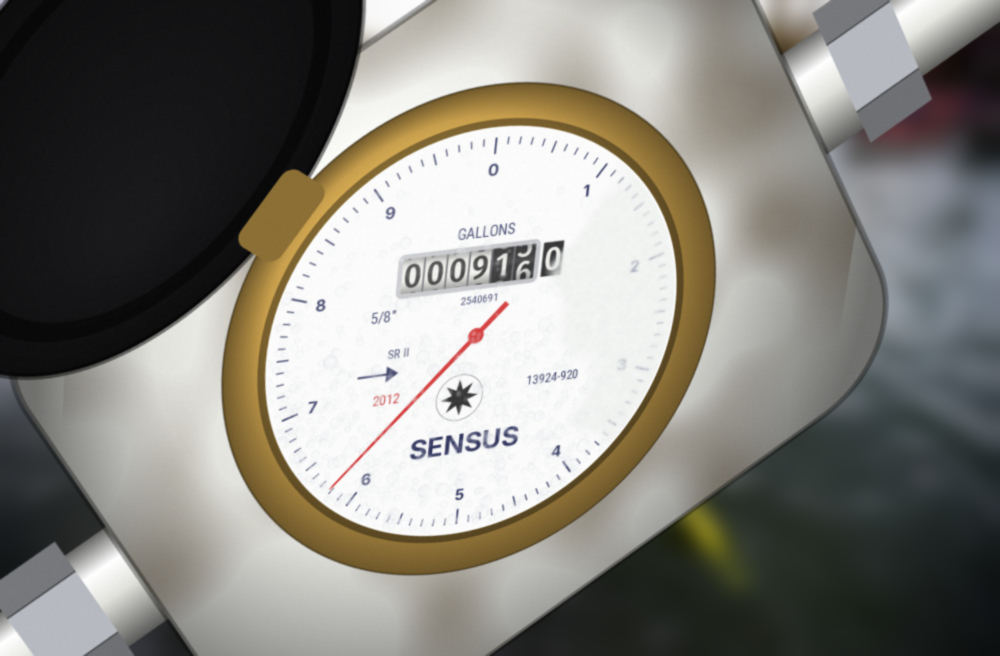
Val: 9156.2 gal
